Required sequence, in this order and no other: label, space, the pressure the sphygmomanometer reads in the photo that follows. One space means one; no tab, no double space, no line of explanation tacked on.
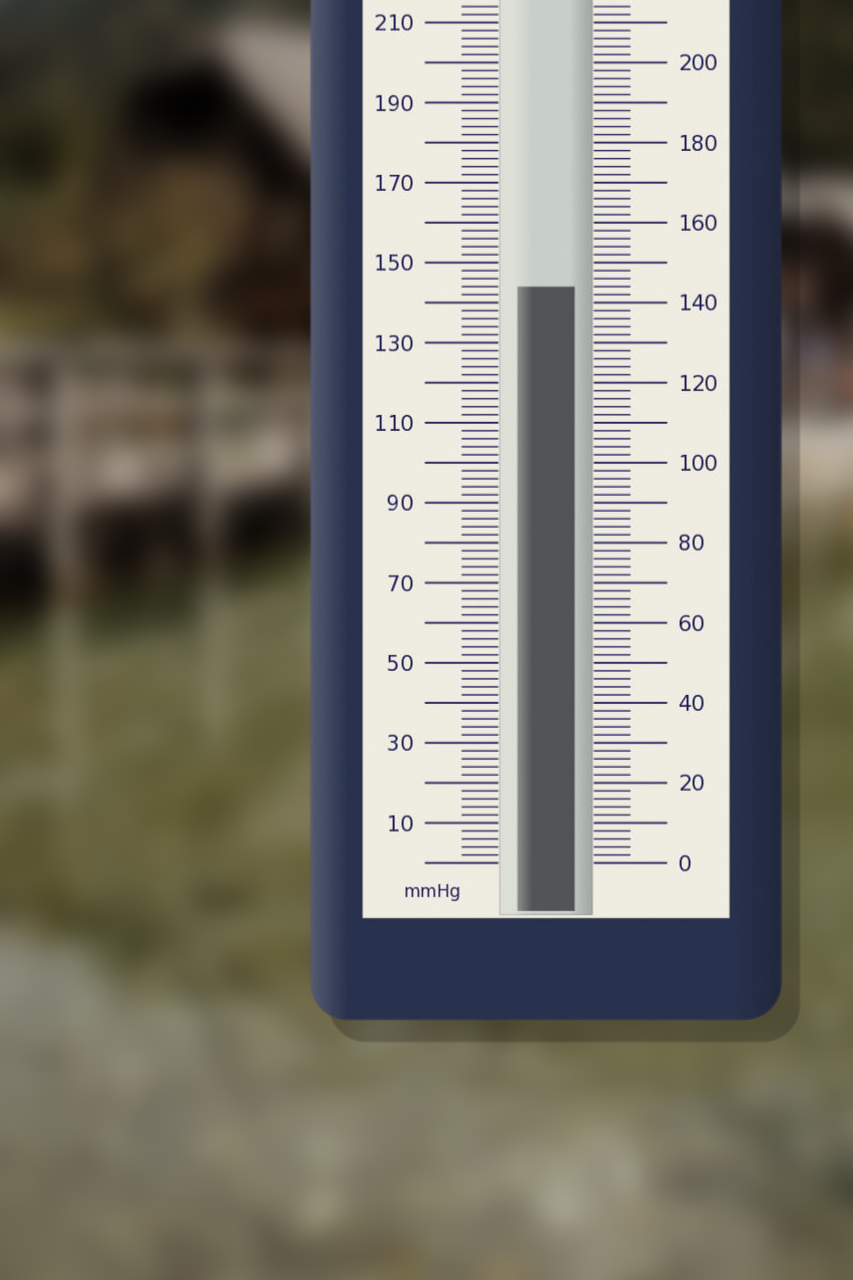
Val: 144 mmHg
